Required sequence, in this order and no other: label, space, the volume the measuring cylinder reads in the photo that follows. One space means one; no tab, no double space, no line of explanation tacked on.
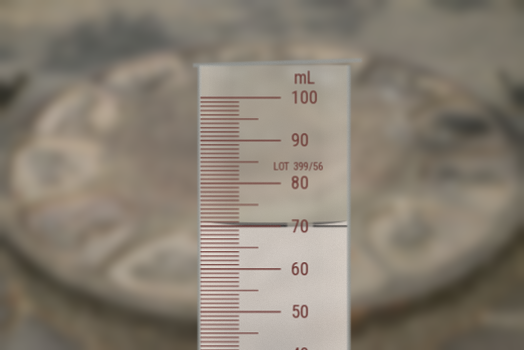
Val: 70 mL
